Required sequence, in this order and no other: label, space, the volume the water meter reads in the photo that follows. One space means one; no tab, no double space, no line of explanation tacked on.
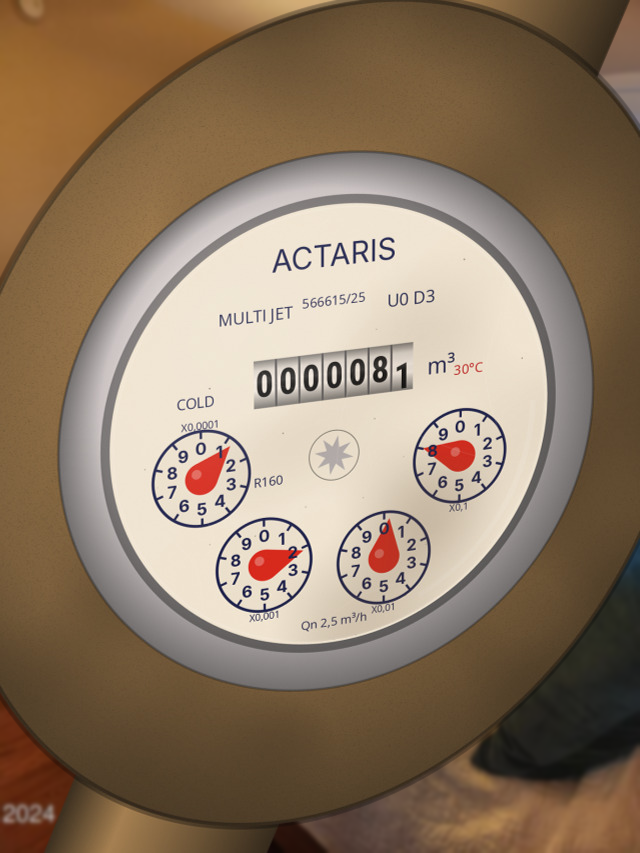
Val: 80.8021 m³
